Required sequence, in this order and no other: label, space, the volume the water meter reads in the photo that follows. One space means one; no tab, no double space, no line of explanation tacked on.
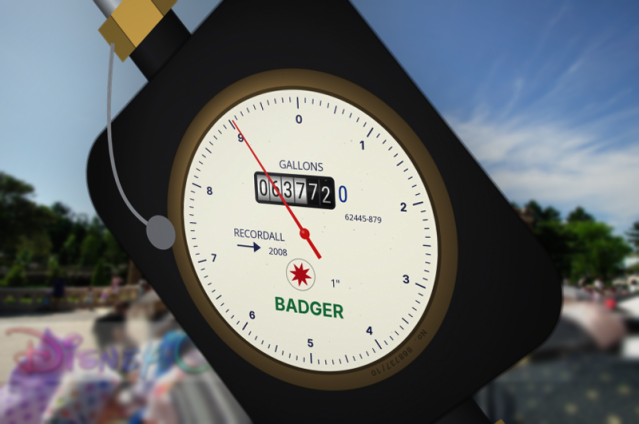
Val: 637719.0 gal
